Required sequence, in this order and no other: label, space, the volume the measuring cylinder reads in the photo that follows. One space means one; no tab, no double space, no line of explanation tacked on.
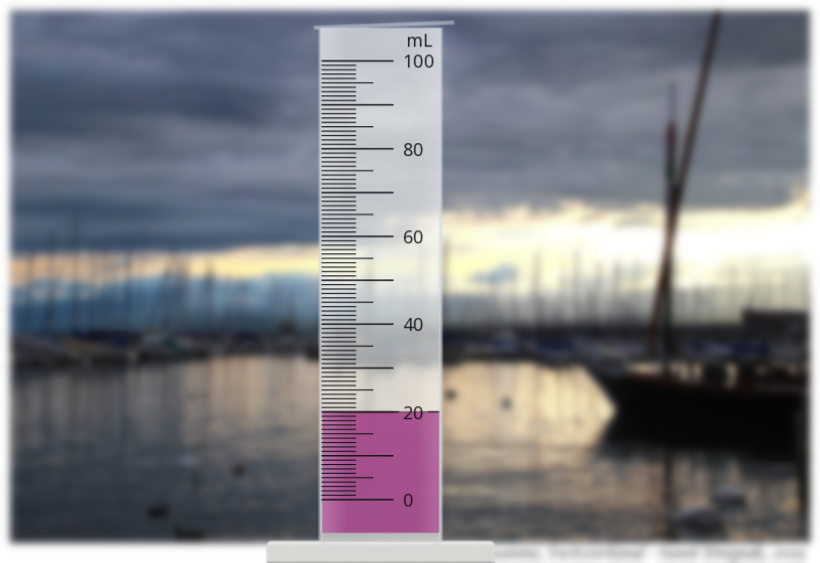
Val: 20 mL
